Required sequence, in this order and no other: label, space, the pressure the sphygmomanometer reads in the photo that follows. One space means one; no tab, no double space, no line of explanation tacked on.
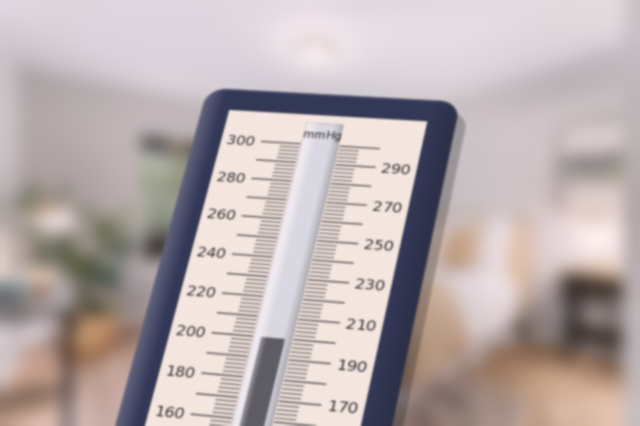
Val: 200 mmHg
